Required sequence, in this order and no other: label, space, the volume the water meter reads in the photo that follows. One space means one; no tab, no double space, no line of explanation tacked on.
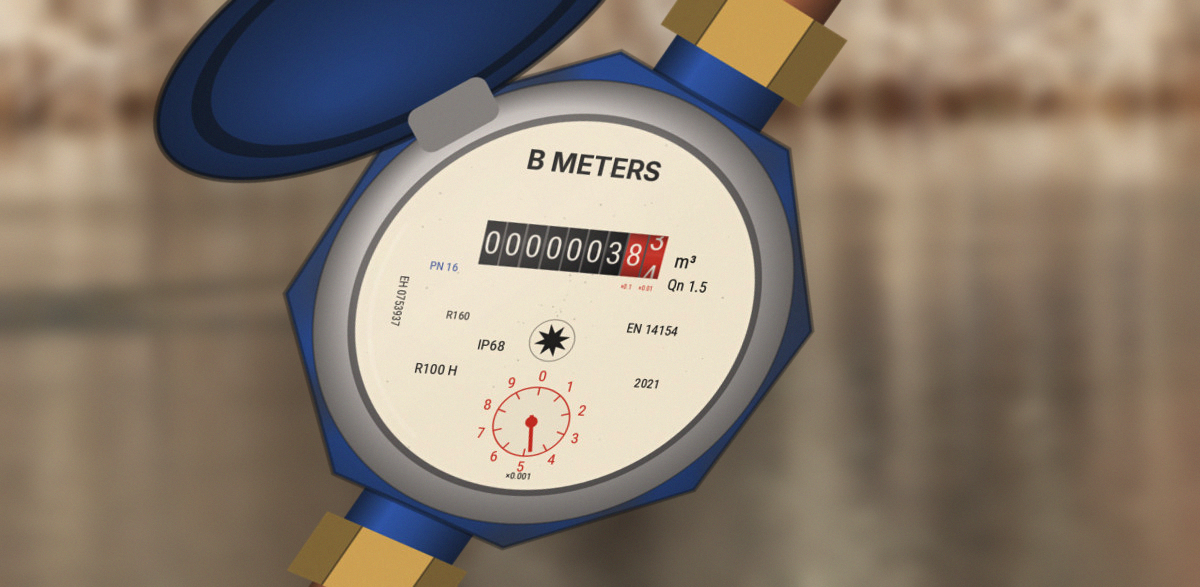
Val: 3.834 m³
